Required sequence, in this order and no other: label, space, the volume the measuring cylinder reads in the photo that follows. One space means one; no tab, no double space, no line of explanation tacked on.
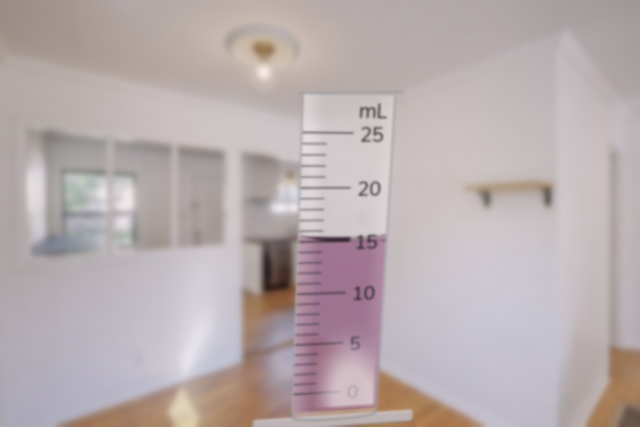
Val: 15 mL
